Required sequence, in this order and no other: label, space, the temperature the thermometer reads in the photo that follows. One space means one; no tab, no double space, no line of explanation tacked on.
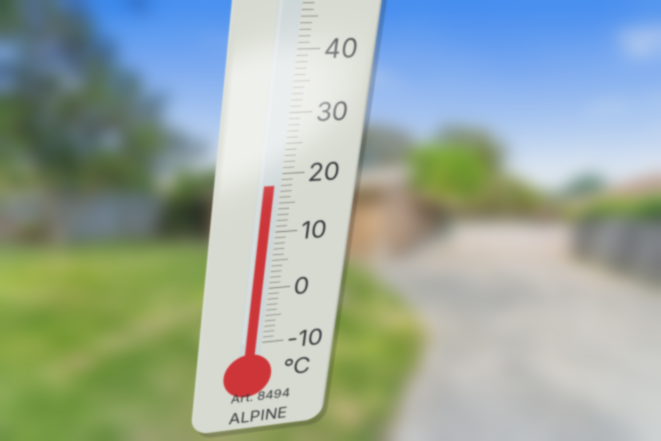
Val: 18 °C
